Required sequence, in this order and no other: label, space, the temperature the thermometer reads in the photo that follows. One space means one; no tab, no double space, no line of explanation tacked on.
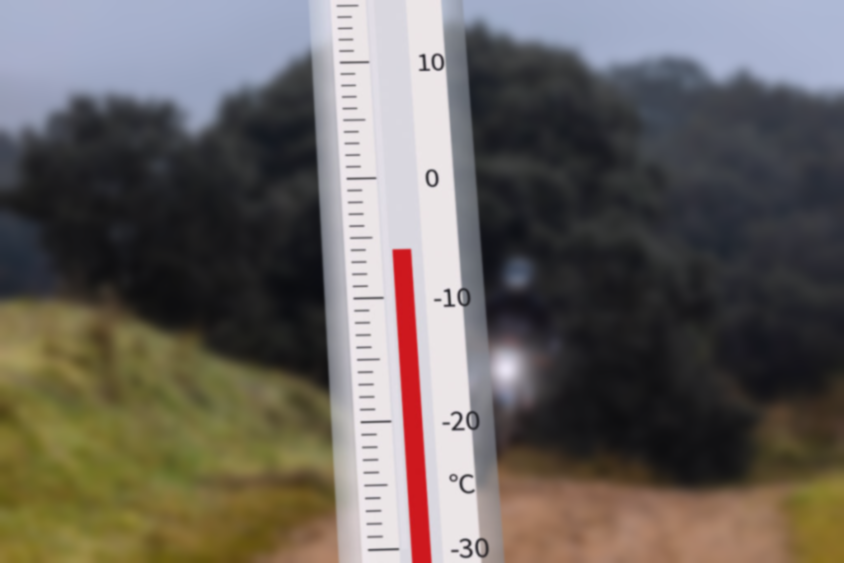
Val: -6 °C
